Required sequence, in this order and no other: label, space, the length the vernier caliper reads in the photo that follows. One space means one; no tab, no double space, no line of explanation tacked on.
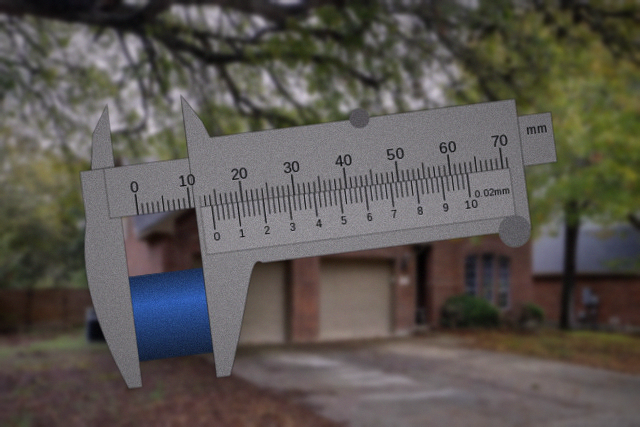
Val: 14.2 mm
